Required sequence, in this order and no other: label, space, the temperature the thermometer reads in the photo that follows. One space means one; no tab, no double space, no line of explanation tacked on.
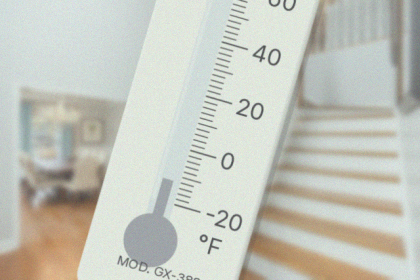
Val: -12 °F
